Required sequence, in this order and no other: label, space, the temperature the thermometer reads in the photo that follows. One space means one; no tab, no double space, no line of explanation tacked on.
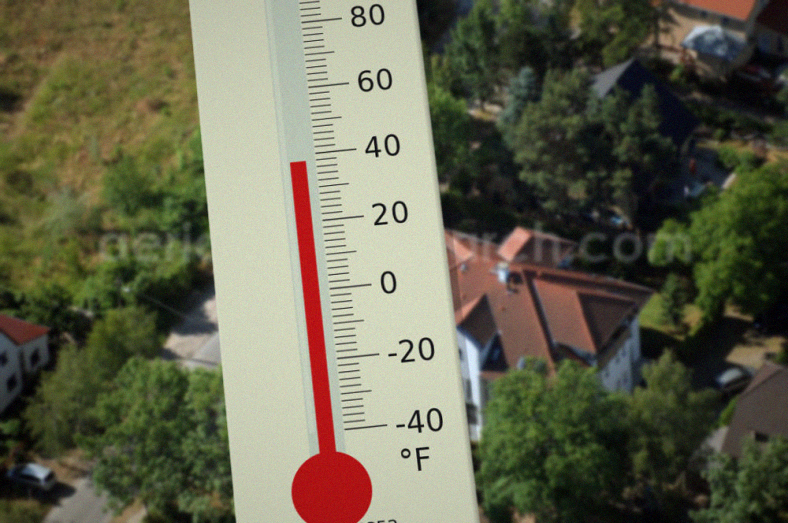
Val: 38 °F
